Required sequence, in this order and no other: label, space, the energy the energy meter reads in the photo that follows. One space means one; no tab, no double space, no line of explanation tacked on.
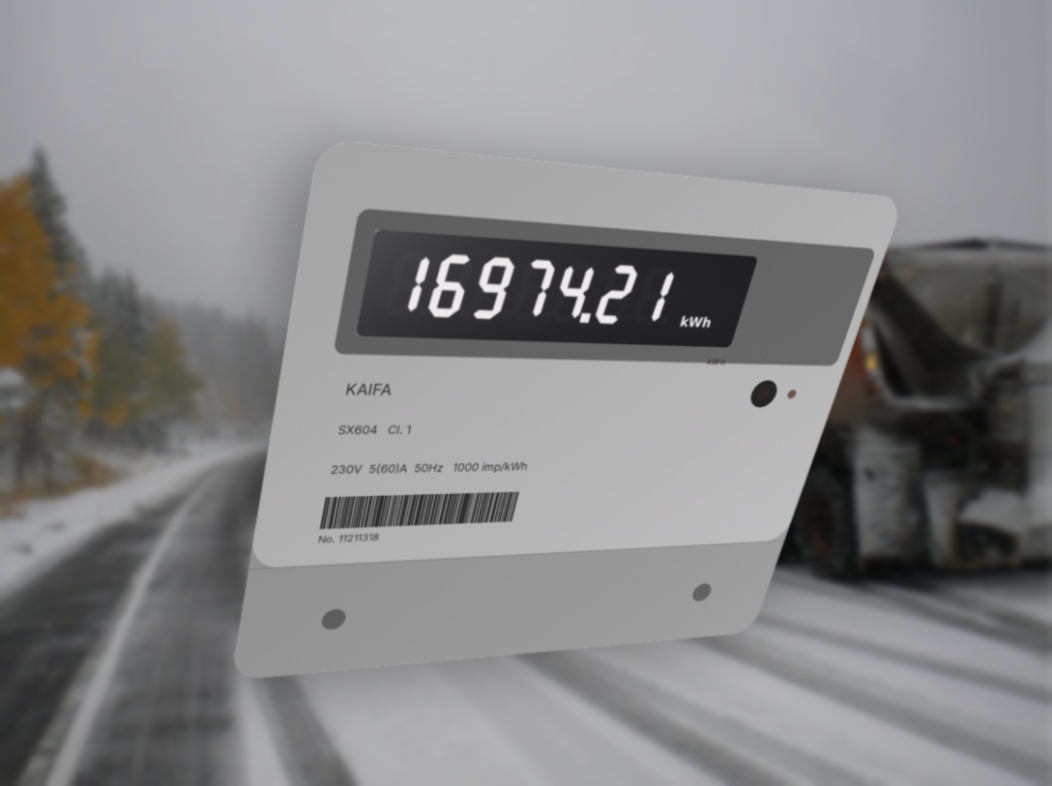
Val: 16974.21 kWh
